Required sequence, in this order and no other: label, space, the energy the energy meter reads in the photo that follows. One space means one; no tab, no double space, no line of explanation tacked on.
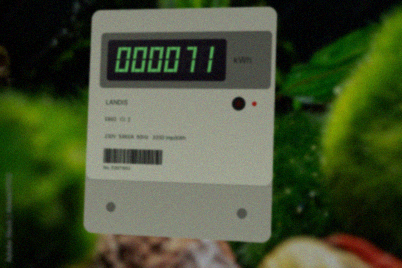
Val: 71 kWh
